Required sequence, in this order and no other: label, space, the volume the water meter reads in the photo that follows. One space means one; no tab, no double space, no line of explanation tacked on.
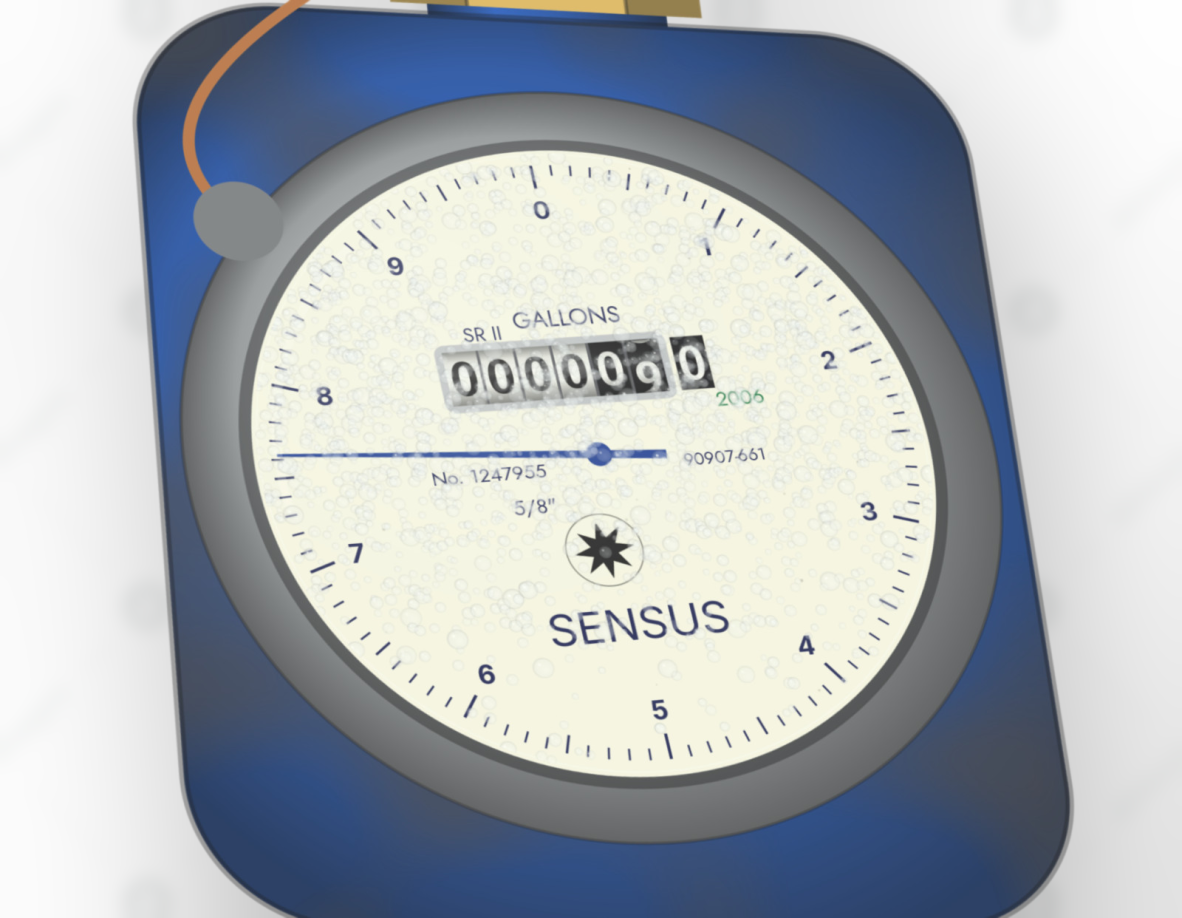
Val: 87.6 gal
